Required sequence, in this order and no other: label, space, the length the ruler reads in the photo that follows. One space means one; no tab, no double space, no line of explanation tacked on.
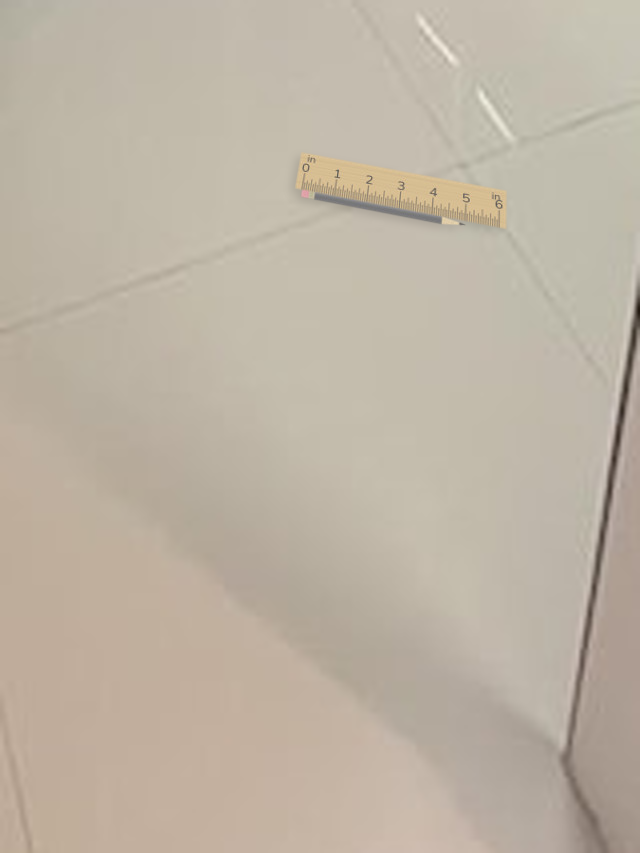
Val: 5 in
